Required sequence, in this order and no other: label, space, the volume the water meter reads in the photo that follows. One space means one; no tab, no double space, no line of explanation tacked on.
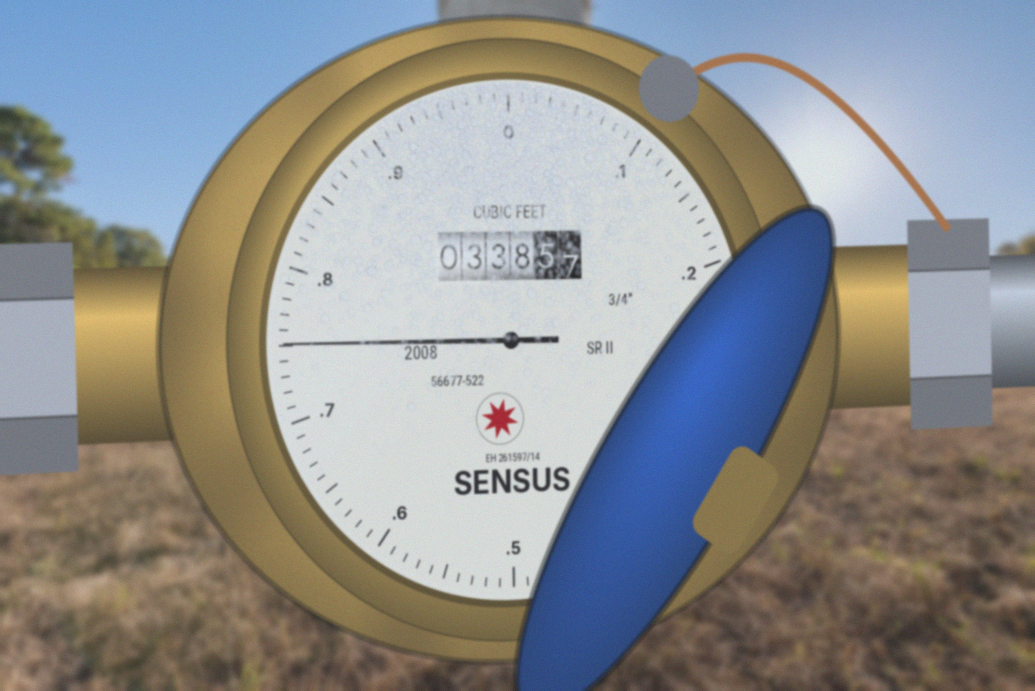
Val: 33856.75 ft³
